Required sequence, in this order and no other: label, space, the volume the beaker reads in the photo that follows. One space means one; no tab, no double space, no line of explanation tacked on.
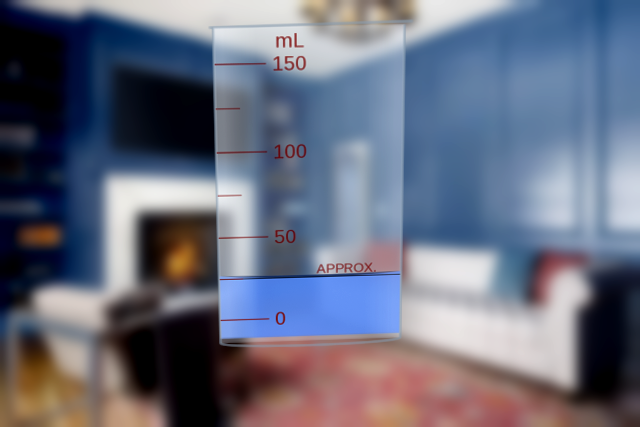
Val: 25 mL
